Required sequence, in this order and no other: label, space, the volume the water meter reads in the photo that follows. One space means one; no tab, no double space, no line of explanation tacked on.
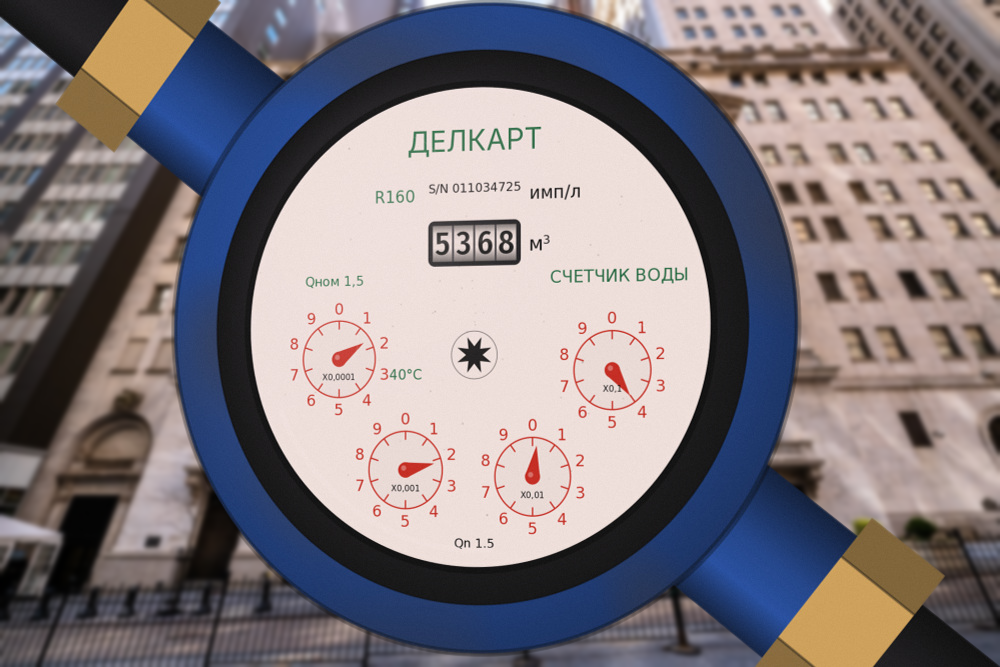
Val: 5368.4021 m³
